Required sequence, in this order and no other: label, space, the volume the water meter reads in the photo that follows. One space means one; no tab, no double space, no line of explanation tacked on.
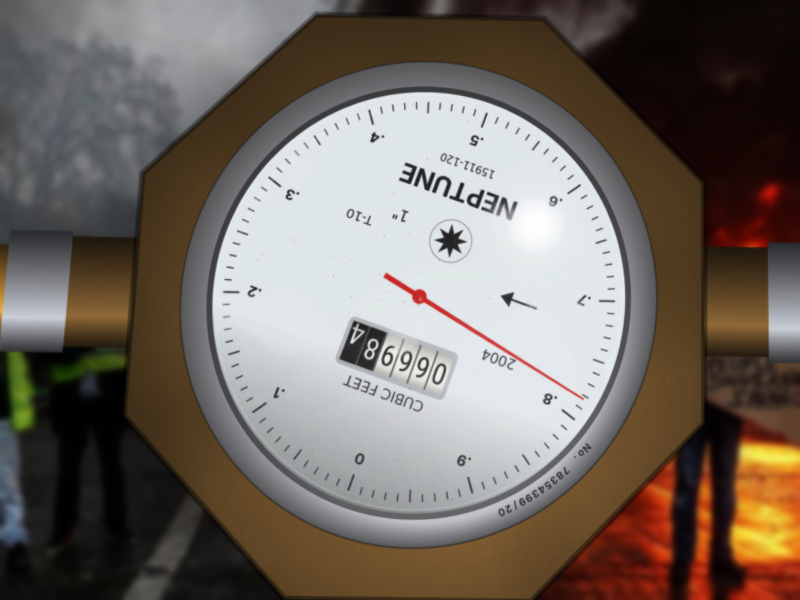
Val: 66983.78 ft³
